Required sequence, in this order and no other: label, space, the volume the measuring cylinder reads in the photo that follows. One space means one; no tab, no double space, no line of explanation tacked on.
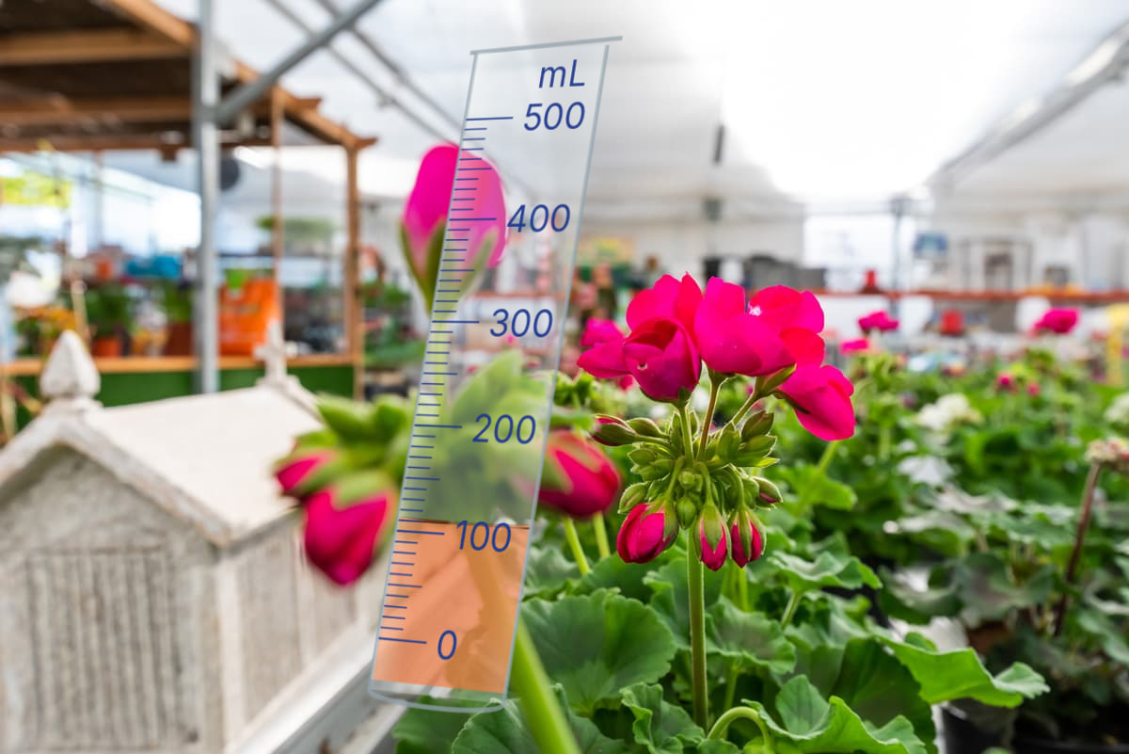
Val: 110 mL
